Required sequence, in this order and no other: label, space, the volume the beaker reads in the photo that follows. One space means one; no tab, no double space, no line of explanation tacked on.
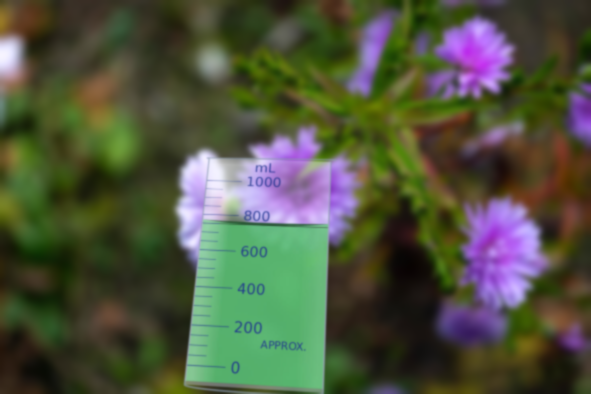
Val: 750 mL
